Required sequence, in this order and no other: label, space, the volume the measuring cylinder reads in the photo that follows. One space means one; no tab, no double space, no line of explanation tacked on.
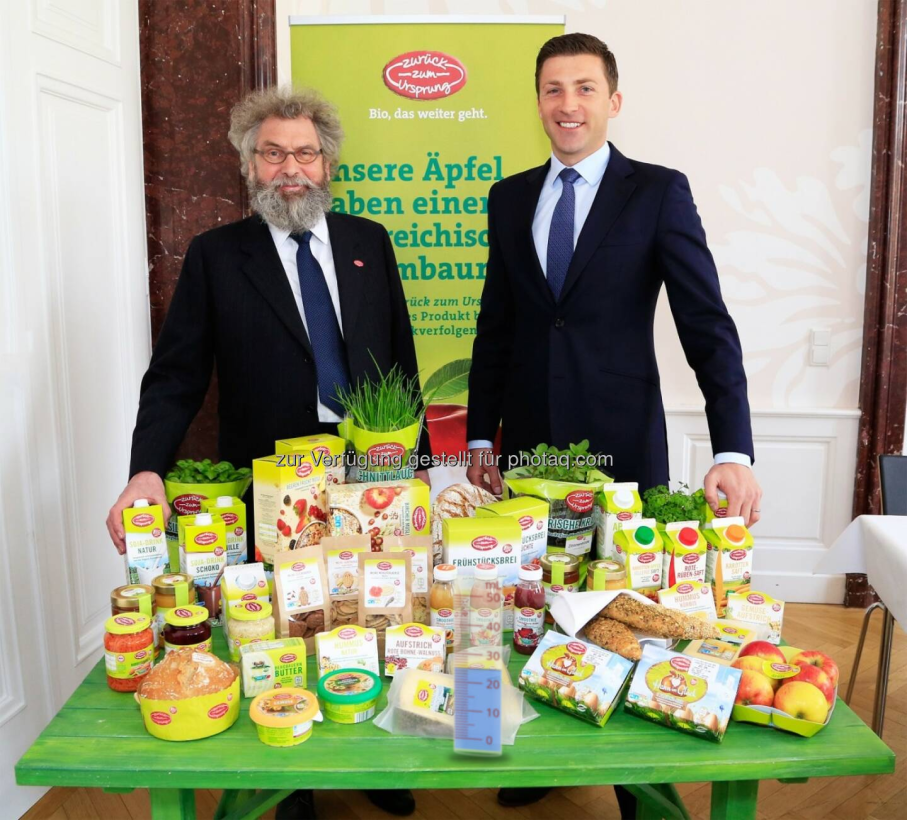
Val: 25 mL
